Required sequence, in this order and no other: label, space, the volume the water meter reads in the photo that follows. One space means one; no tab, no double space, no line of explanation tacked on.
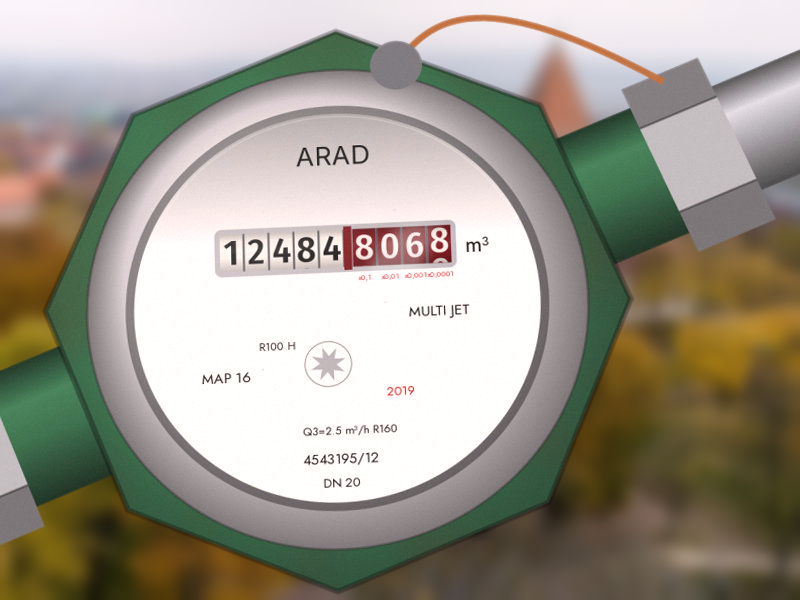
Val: 12484.8068 m³
